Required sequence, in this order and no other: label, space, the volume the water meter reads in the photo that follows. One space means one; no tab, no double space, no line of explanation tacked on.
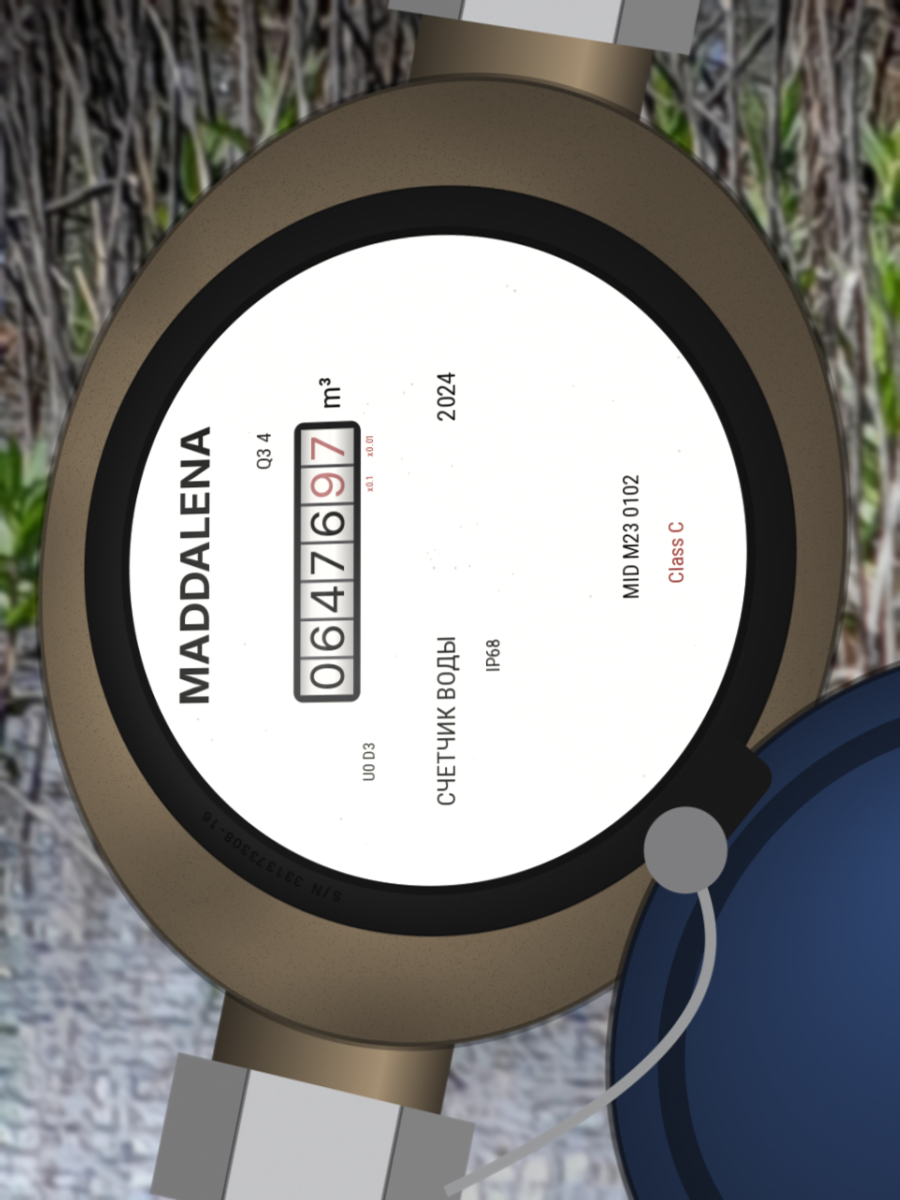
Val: 6476.97 m³
